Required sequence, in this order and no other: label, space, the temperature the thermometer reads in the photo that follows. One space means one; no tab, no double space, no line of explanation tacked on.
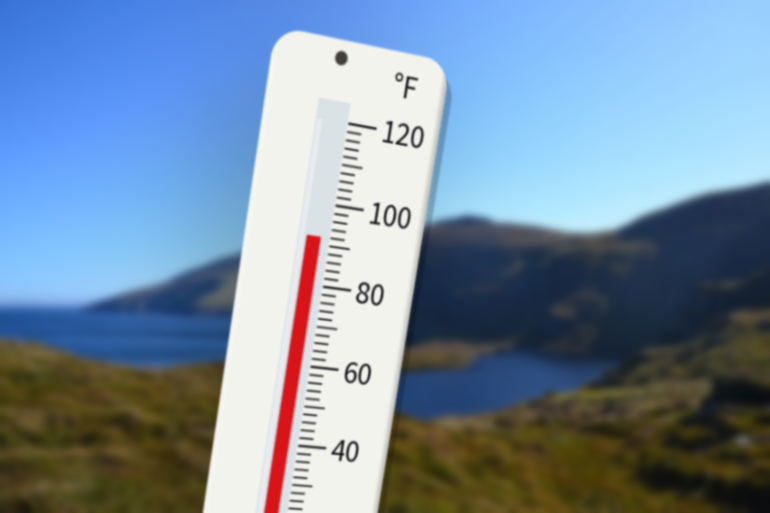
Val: 92 °F
